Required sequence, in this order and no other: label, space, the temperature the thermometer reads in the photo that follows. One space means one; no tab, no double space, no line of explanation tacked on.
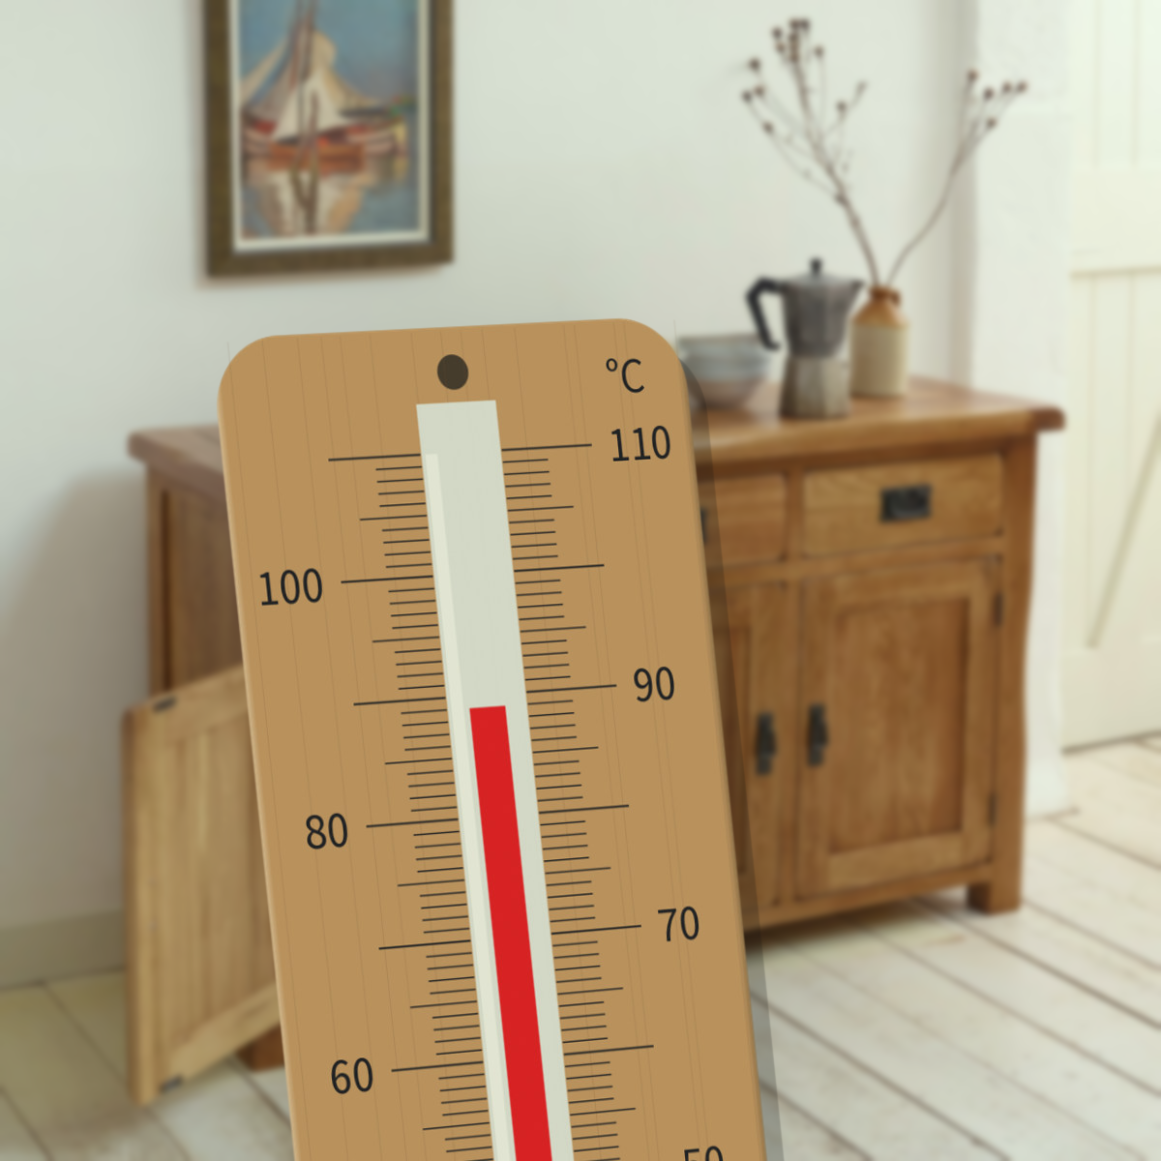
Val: 89 °C
